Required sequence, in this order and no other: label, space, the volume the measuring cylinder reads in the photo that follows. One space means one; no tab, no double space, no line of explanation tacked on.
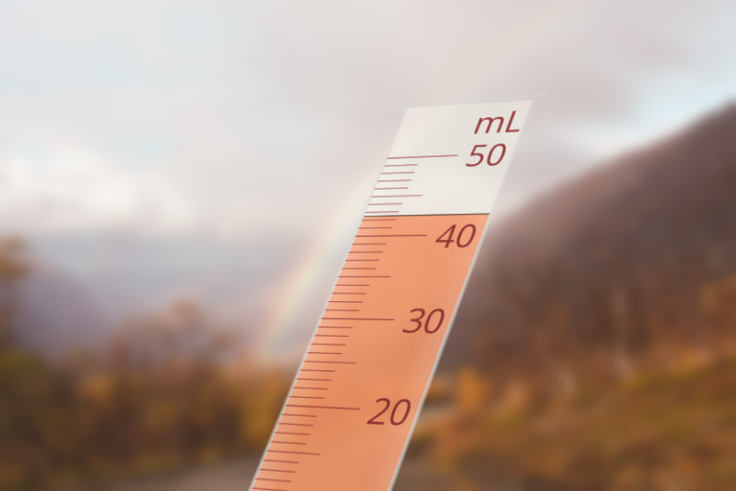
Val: 42.5 mL
